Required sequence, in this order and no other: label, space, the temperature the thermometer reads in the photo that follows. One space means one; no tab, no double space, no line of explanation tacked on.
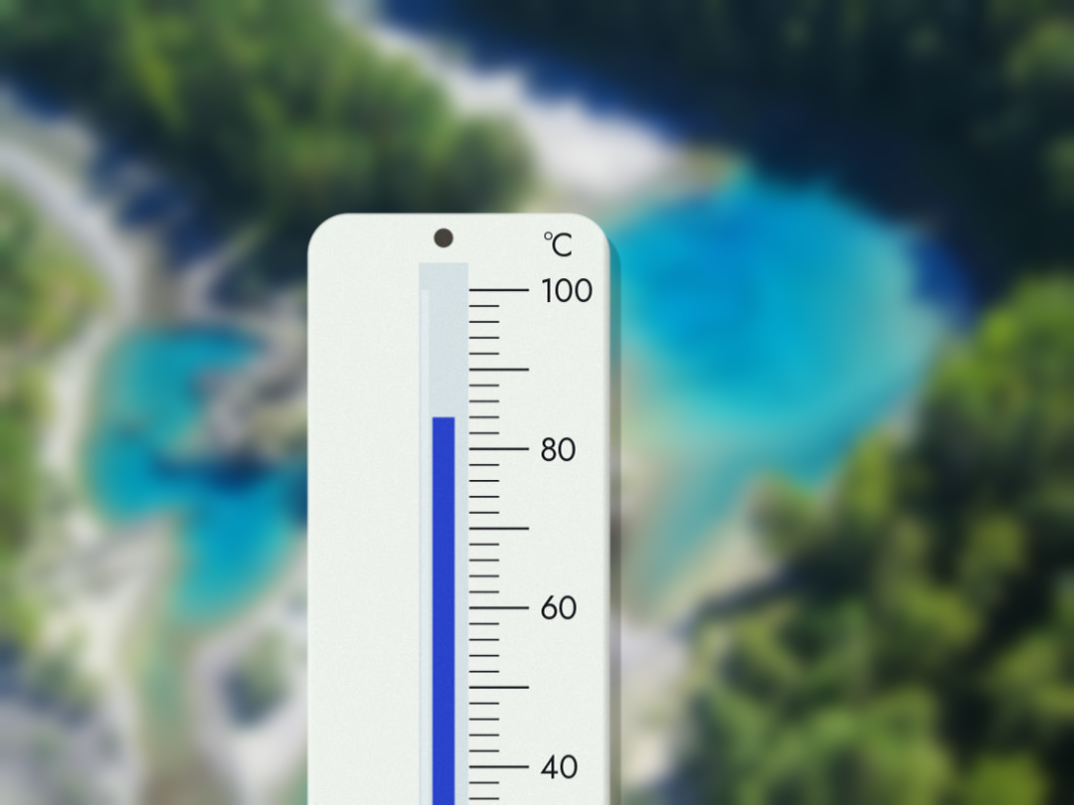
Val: 84 °C
